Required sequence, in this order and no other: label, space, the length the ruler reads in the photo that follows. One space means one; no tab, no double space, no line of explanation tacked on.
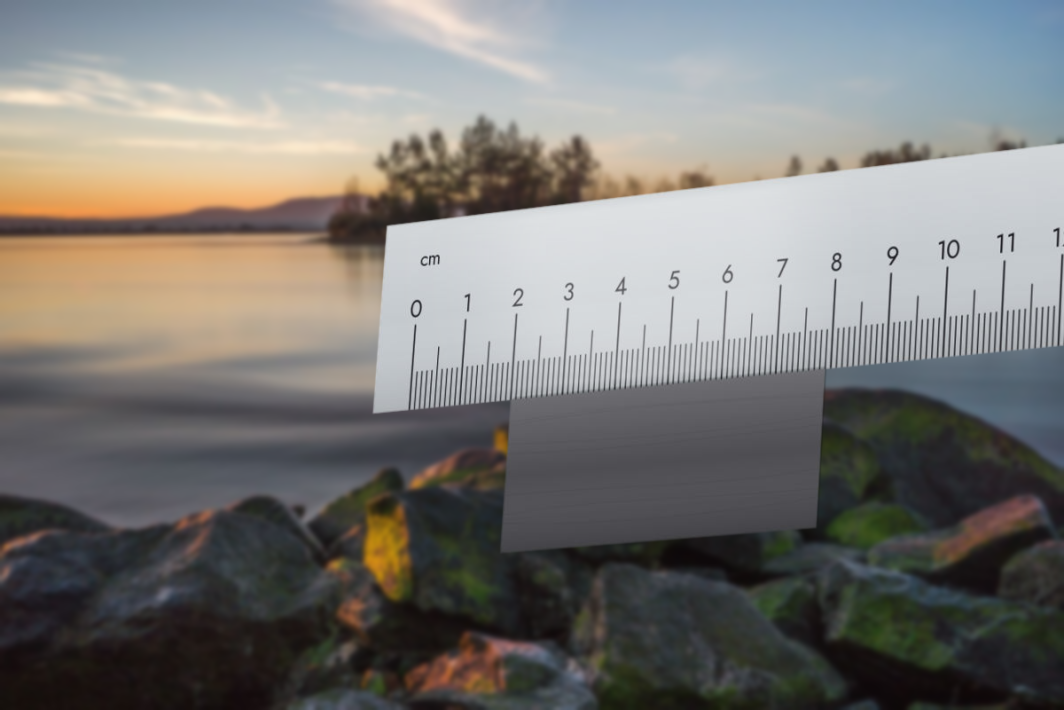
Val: 5.9 cm
